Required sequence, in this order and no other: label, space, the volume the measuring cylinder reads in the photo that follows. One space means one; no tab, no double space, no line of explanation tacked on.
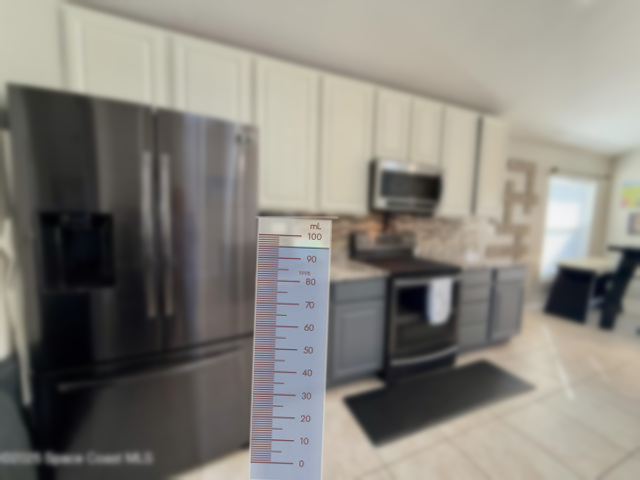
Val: 95 mL
